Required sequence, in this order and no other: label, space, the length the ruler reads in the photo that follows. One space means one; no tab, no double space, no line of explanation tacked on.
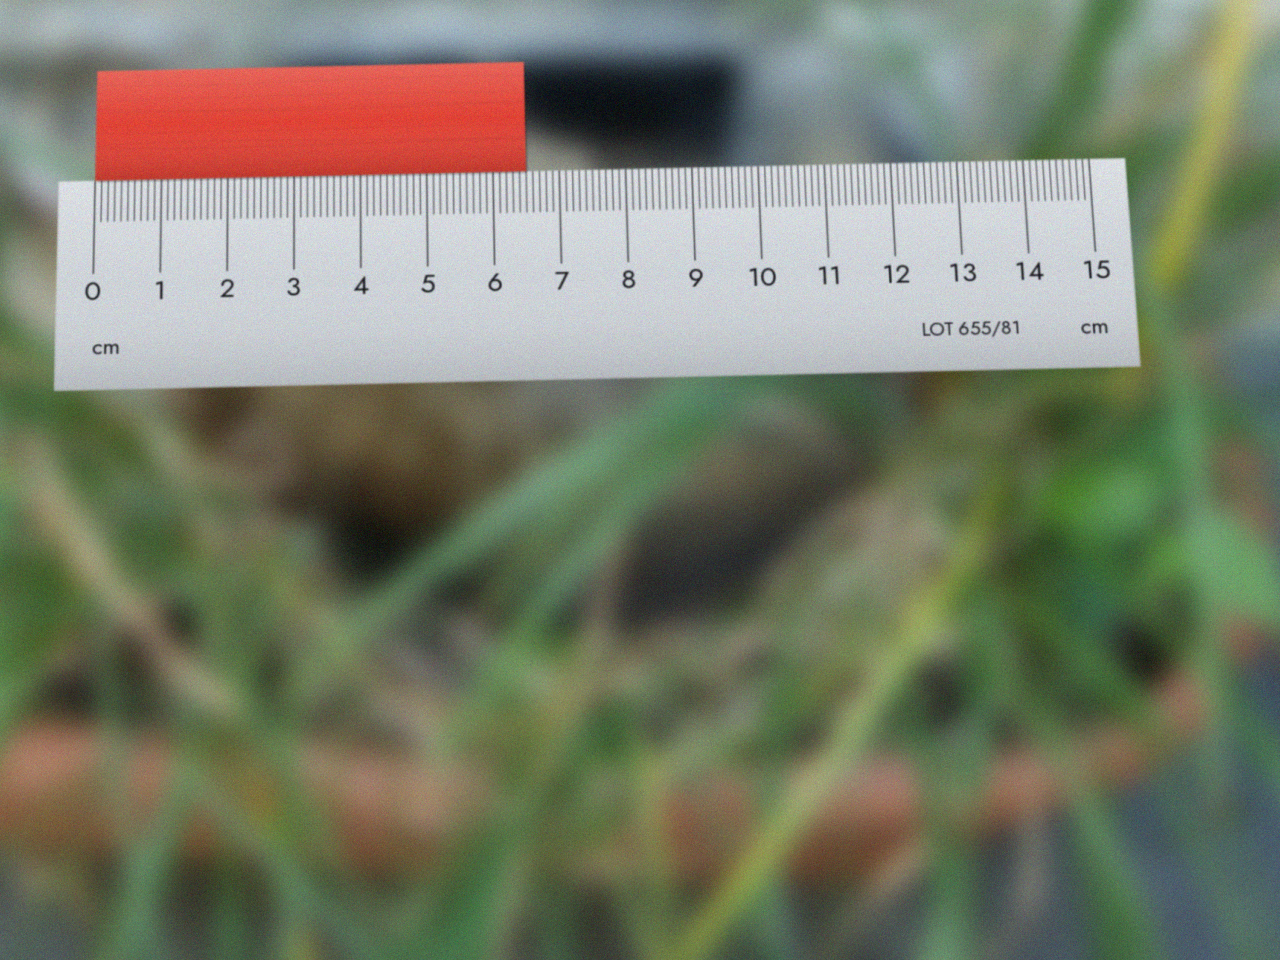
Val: 6.5 cm
